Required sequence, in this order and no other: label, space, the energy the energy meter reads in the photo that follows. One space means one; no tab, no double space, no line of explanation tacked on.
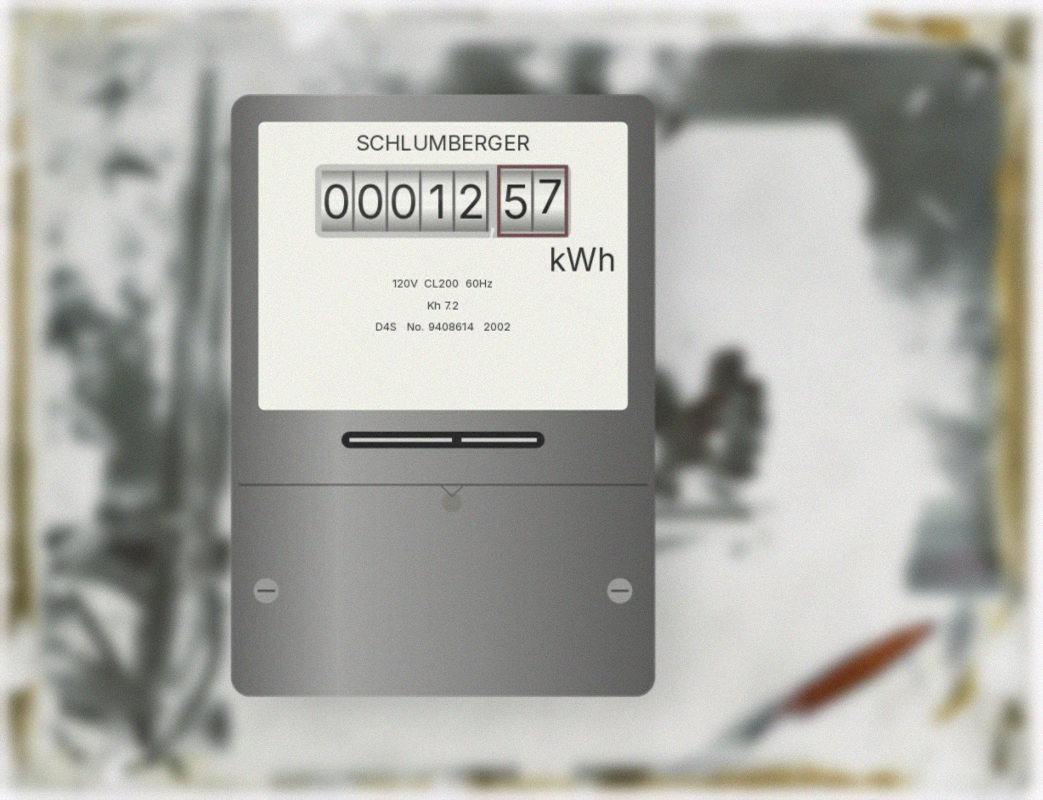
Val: 12.57 kWh
